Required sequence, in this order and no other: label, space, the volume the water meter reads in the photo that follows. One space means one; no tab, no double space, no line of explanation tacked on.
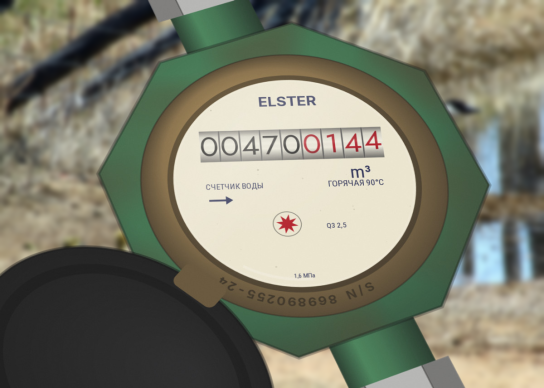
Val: 470.0144 m³
